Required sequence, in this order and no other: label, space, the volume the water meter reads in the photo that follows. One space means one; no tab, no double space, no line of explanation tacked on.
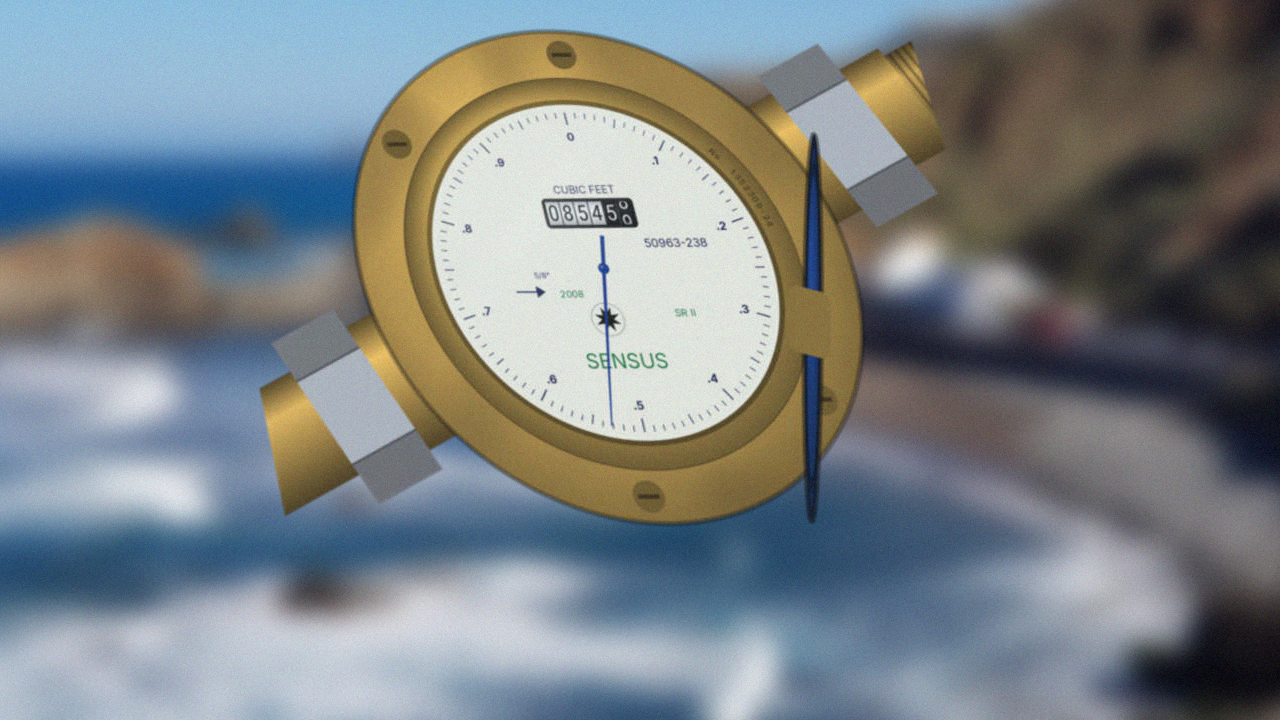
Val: 85458.53 ft³
